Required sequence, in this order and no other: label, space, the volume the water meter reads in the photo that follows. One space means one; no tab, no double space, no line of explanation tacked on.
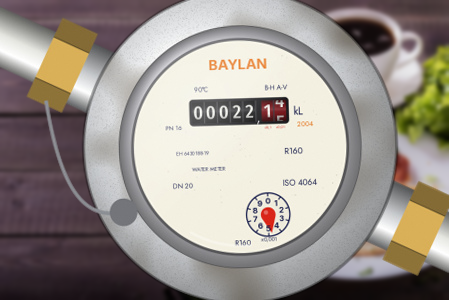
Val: 22.144 kL
